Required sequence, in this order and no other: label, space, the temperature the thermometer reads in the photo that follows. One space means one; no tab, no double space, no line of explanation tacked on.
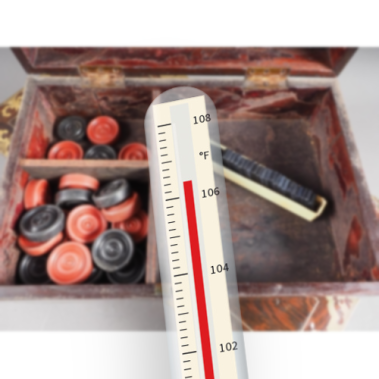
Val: 106.4 °F
